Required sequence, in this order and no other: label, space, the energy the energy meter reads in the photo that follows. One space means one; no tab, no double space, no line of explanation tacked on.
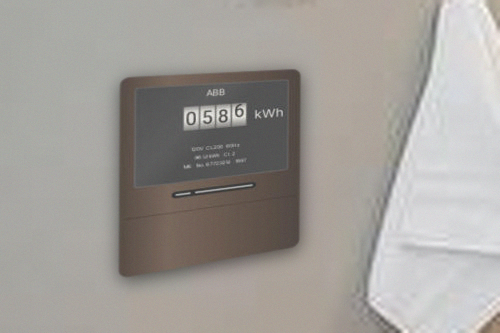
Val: 586 kWh
